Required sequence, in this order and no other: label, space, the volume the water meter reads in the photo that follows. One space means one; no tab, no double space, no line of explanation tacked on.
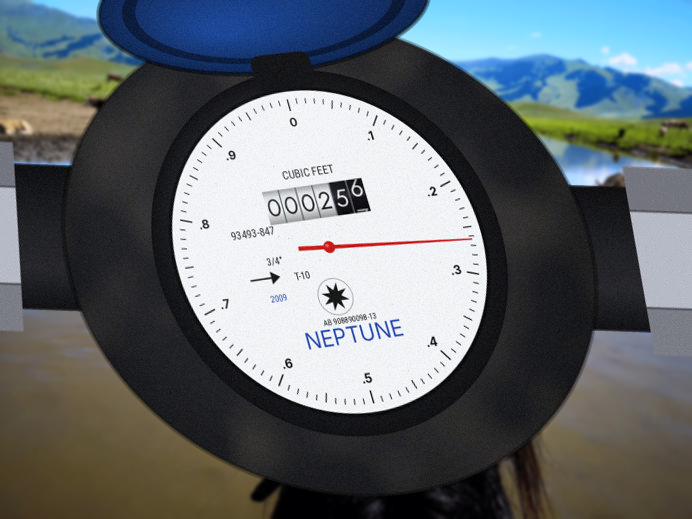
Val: 256.26 ft³
